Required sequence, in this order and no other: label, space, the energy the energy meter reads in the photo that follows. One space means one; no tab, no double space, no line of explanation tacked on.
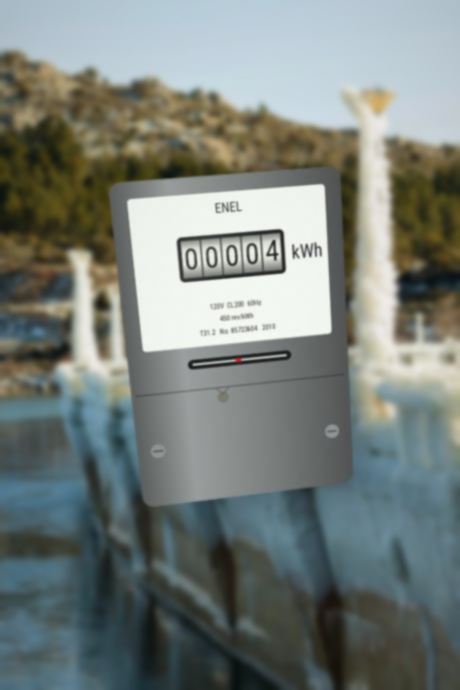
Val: 4 kWh
